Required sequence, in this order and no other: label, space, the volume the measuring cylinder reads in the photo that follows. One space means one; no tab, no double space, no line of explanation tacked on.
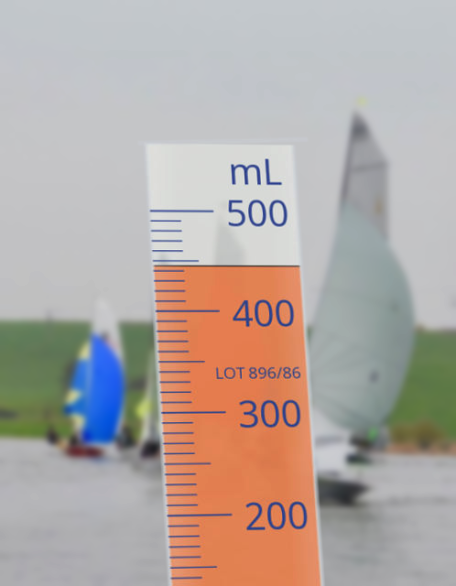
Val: 445 mL
